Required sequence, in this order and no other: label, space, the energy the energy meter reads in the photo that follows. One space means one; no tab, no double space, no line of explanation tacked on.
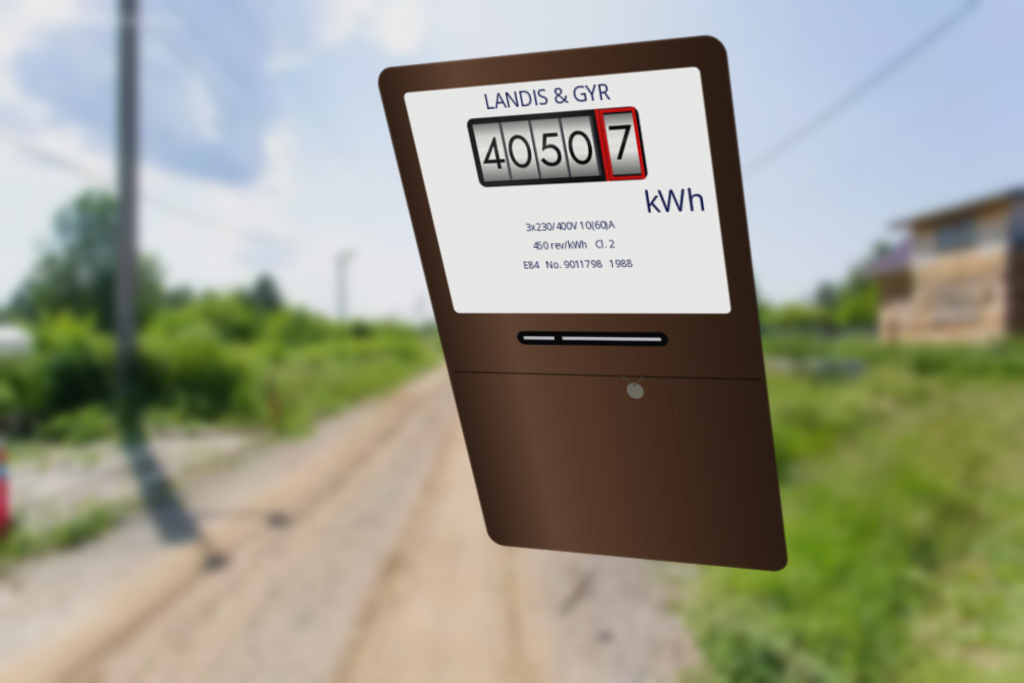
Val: 4050.7 kWh
